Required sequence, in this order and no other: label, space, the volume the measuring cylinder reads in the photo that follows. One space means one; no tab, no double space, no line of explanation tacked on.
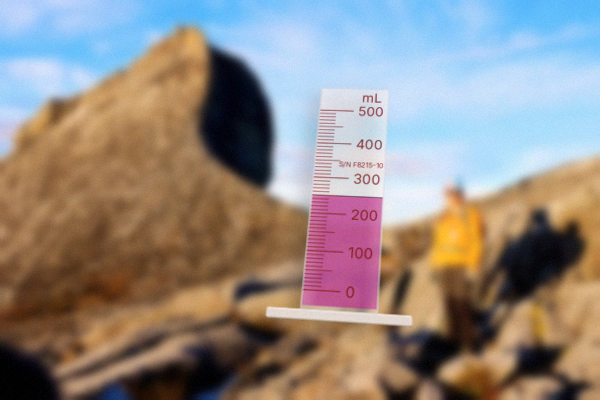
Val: 250 mL
